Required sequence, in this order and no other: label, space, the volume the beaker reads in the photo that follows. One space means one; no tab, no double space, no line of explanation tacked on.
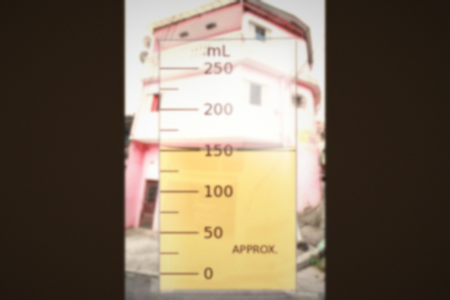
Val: 150 mL
